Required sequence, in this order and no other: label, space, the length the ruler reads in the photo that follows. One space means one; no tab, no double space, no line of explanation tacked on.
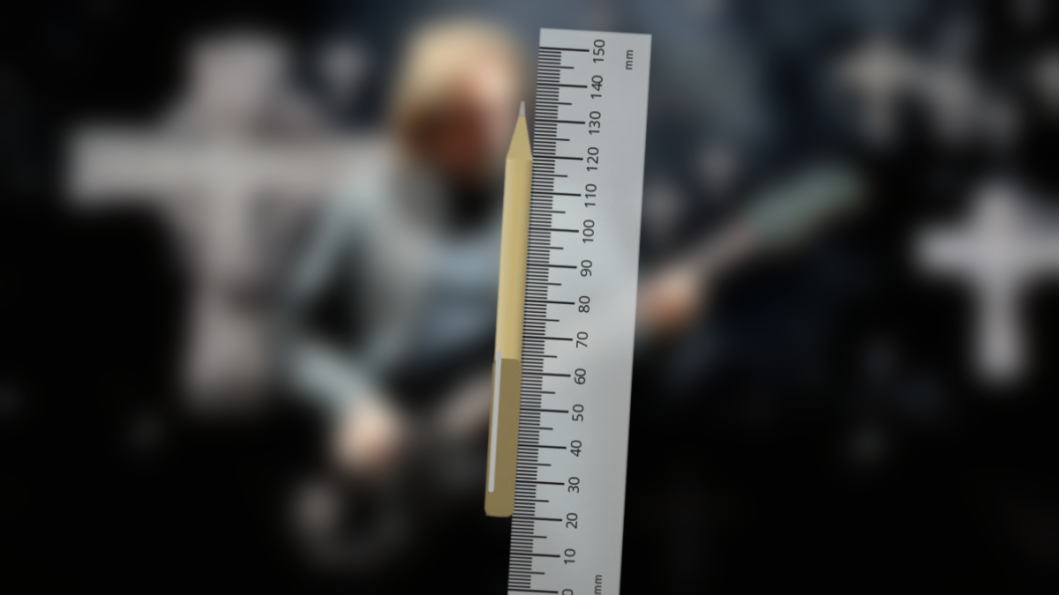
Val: 115 mm
